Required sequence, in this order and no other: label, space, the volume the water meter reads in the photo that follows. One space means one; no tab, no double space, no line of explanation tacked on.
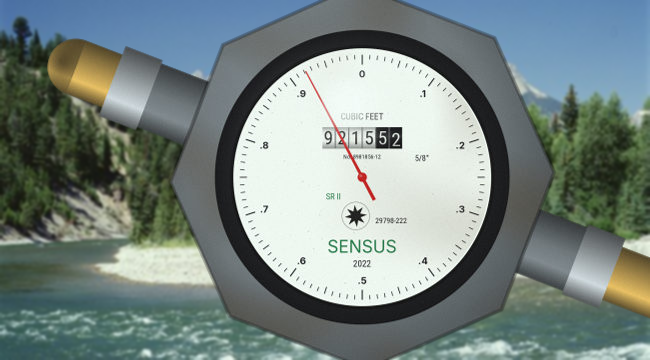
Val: 921551.92 ft³
